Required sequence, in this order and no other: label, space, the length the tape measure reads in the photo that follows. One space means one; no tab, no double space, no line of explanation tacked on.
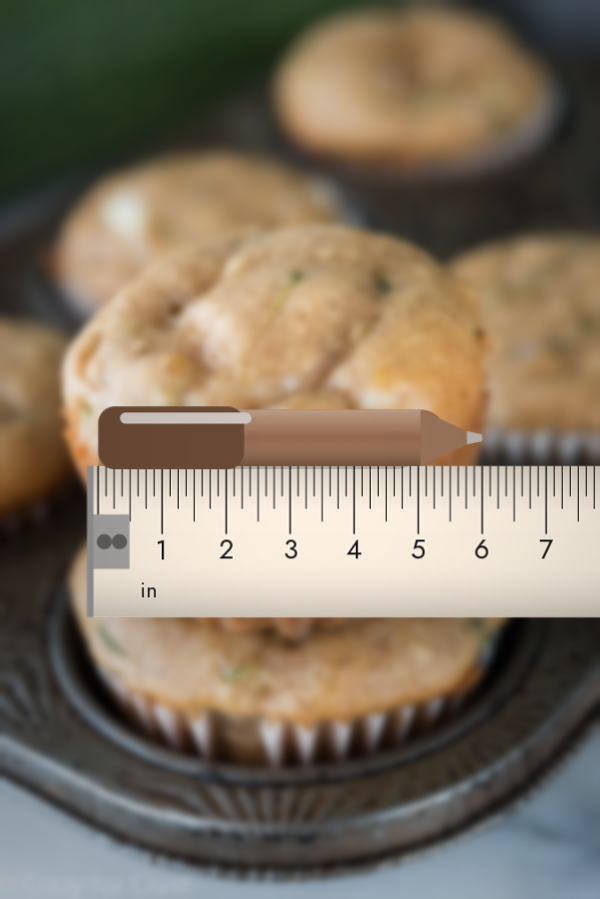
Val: 6 in
